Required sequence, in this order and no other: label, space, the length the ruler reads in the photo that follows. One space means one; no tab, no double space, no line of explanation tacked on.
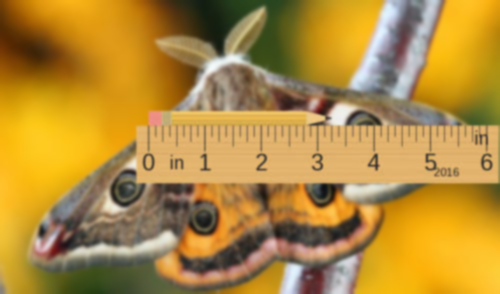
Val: 3.25 in
